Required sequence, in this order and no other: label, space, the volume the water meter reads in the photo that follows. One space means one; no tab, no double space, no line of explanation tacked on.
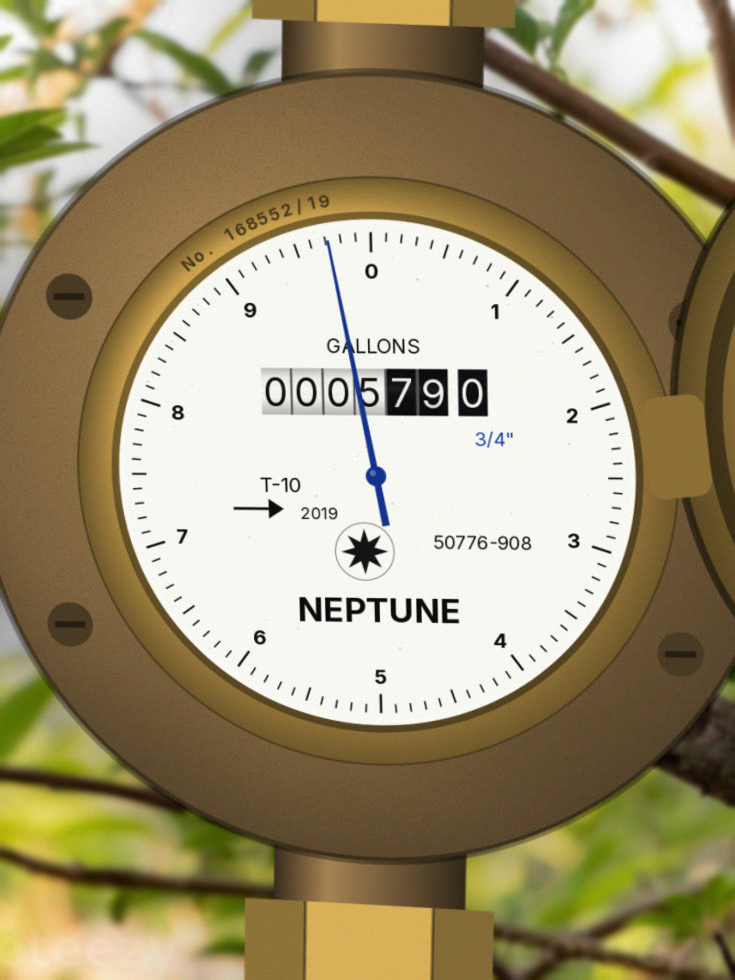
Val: 5789.7 gal
